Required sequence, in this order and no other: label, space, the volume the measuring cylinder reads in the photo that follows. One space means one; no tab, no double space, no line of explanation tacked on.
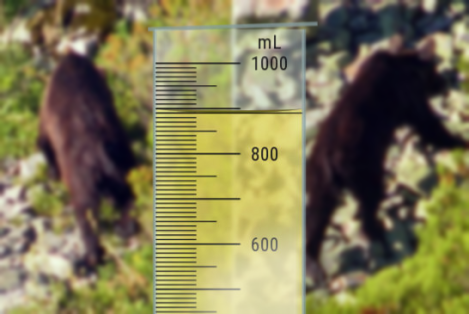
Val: 890 mL
